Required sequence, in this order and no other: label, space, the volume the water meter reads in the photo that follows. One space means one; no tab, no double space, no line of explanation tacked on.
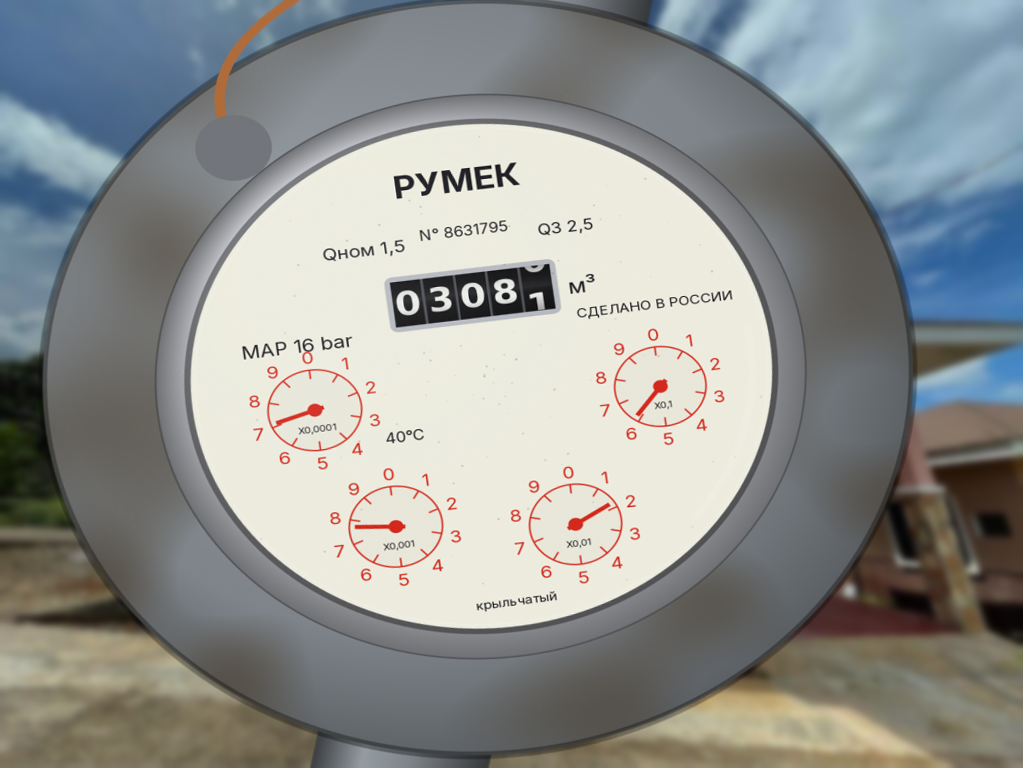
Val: 3080.6177 m³
